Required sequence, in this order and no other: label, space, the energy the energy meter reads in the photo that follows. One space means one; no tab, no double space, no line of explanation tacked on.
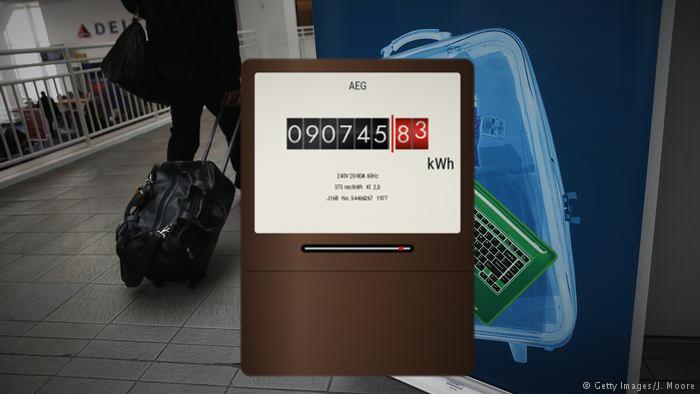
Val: 90745.83 kWh
